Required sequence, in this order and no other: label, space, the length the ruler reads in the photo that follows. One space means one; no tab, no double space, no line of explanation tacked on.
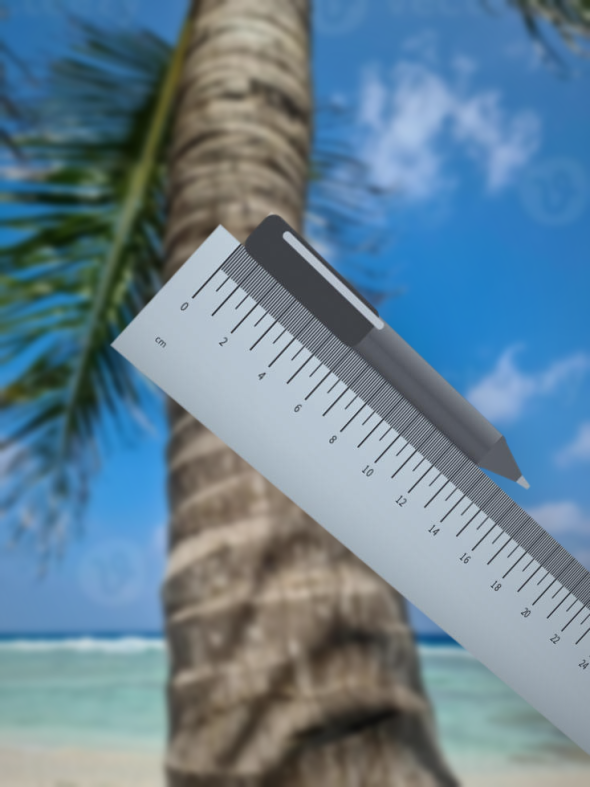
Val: 16 cm
